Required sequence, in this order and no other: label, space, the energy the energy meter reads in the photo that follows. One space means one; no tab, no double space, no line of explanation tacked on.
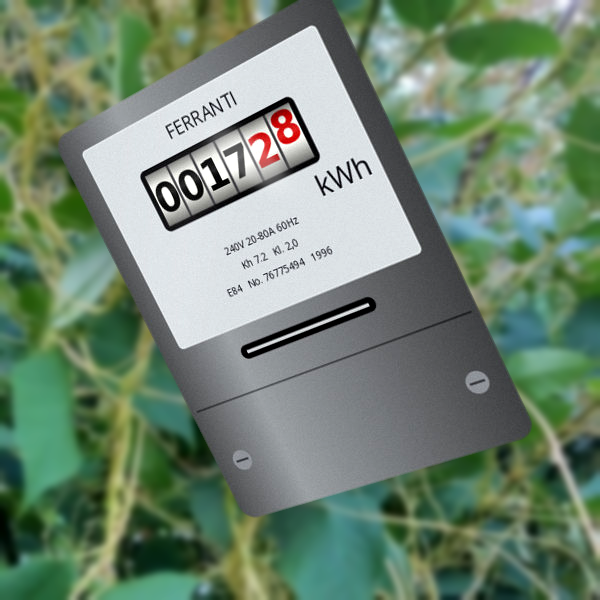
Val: 17.28 kWh
